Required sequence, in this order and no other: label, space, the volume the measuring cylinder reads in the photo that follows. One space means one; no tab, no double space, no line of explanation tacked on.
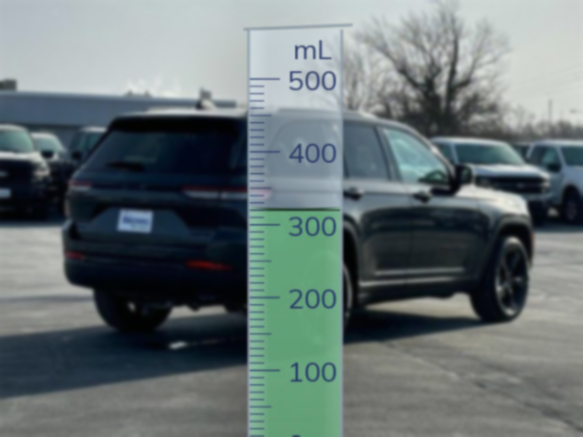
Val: 320 mL
